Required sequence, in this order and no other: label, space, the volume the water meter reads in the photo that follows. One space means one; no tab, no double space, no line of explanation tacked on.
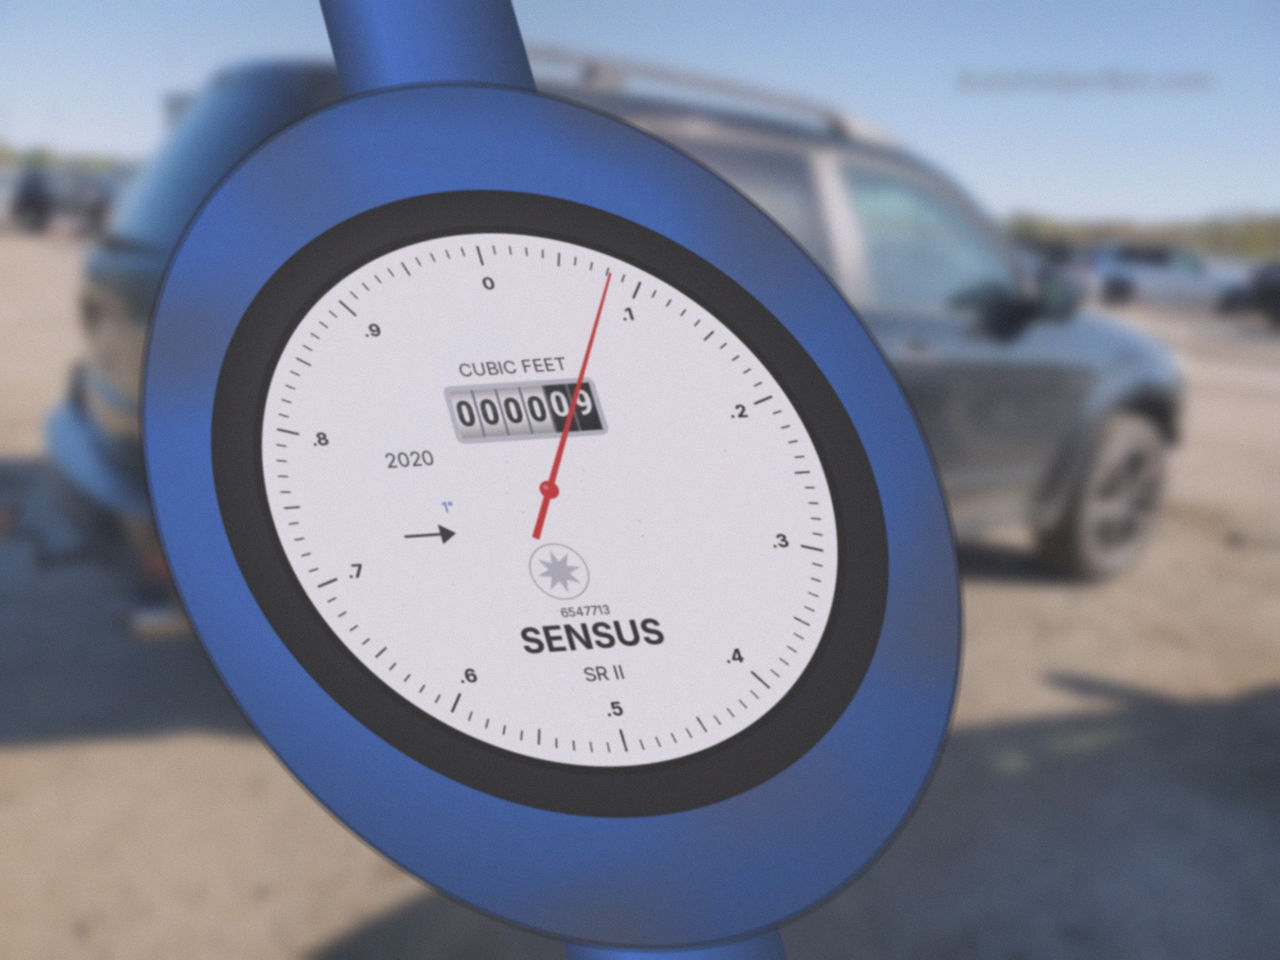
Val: 9.08 ft³
